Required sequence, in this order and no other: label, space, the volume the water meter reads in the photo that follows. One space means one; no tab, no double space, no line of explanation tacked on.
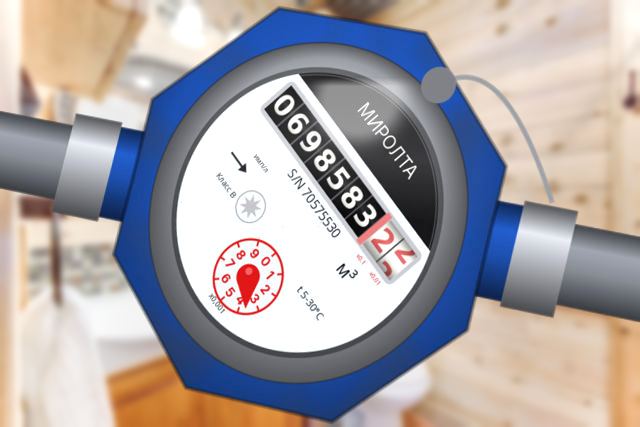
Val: 698583.223 m³
